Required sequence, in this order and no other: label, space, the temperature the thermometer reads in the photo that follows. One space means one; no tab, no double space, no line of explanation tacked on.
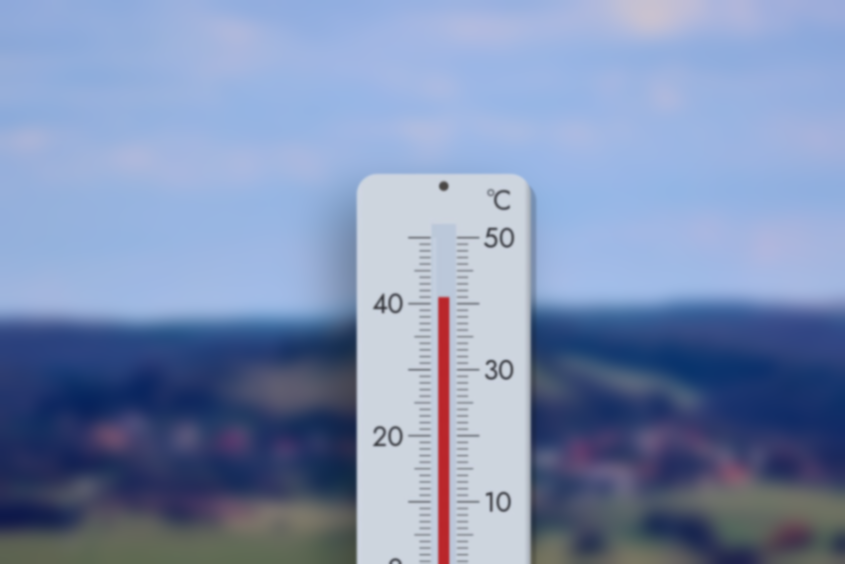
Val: 41 °C
